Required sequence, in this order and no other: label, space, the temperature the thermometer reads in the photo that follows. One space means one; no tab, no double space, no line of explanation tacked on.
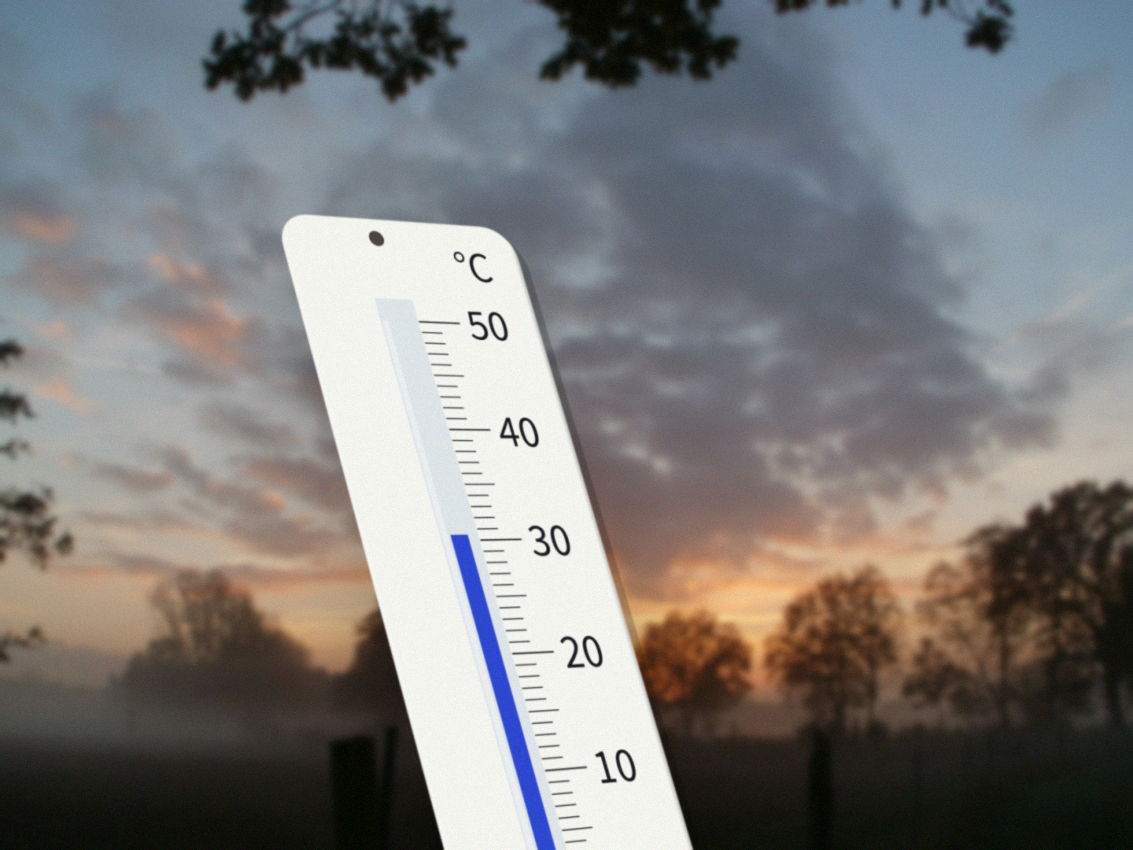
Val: 30.5 °C
